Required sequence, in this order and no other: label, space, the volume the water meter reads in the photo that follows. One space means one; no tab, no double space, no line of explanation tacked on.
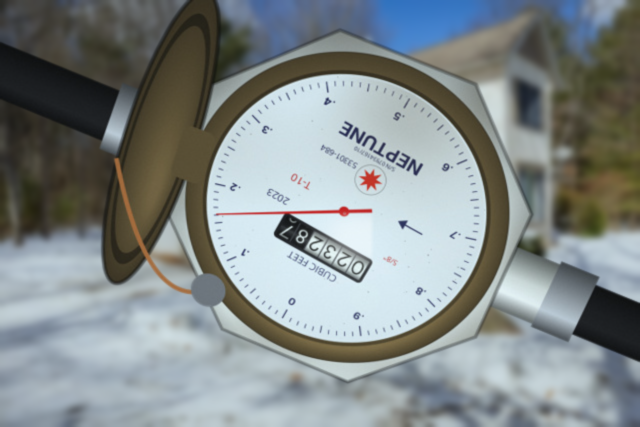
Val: 23287.16 ft³
